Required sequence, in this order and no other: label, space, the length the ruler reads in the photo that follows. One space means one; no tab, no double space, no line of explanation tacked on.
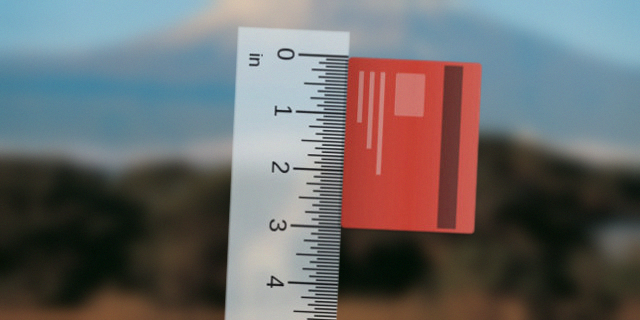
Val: 3 in
